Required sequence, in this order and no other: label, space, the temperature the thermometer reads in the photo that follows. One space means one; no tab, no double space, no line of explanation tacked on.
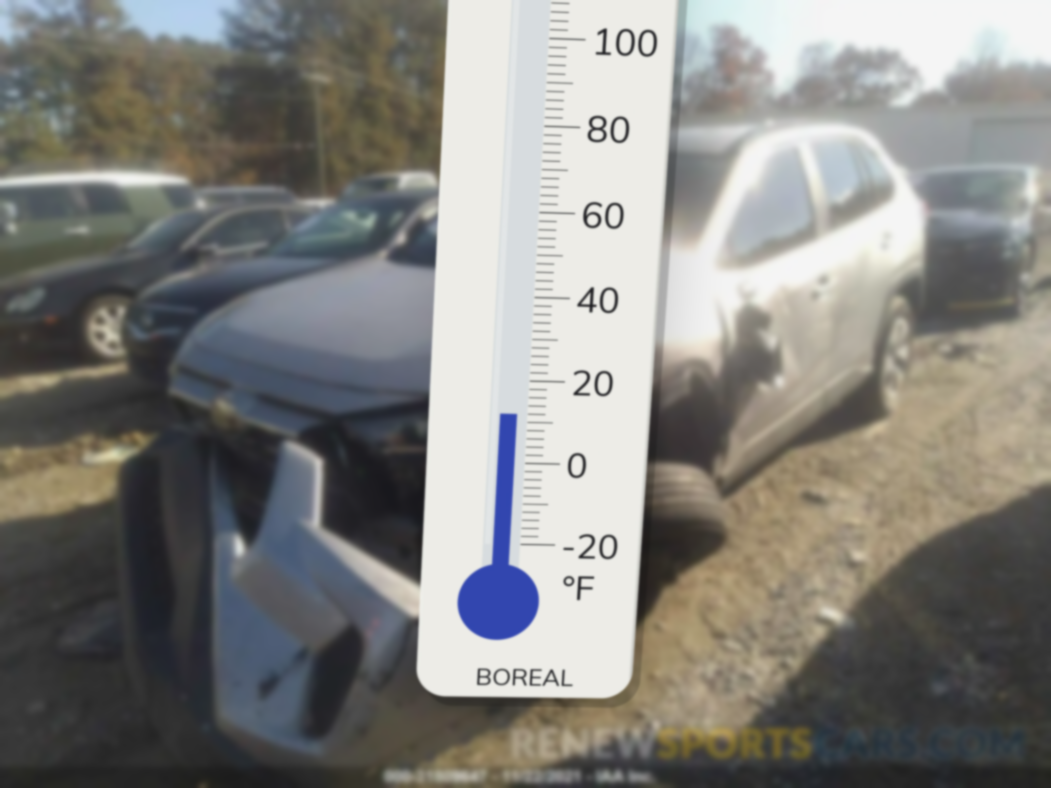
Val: 12 °F
